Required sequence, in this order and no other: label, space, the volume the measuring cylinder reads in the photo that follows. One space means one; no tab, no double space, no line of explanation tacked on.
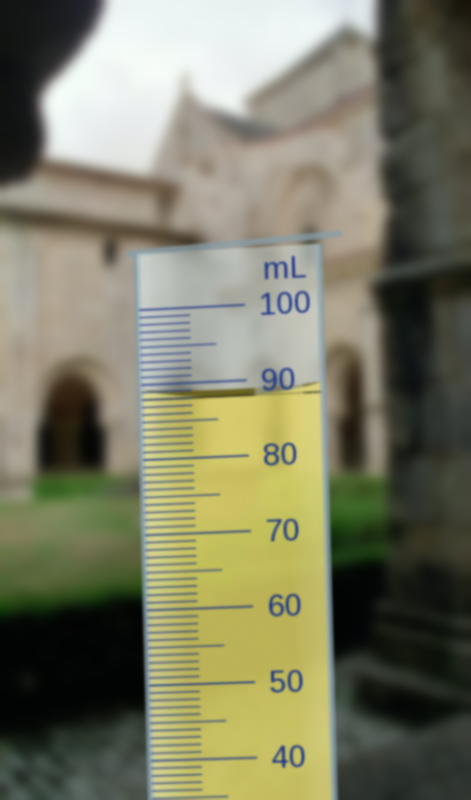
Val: 88 mL
